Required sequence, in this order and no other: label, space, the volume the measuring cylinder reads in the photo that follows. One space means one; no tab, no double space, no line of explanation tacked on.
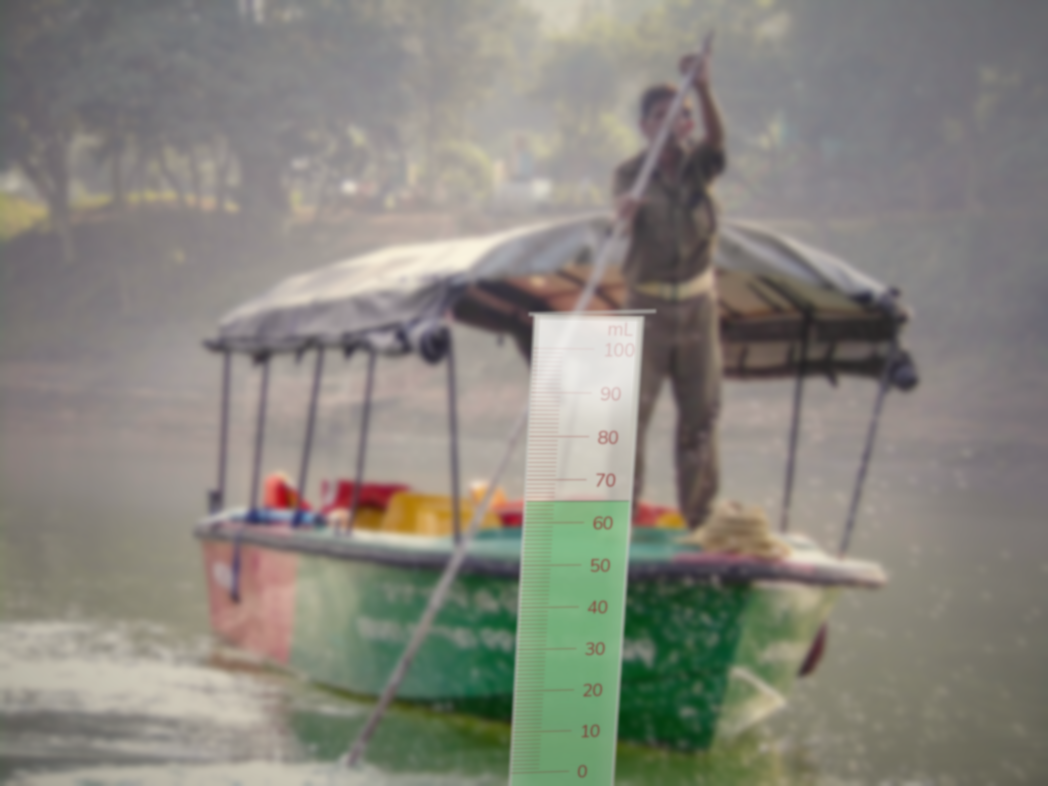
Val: 65 mL
